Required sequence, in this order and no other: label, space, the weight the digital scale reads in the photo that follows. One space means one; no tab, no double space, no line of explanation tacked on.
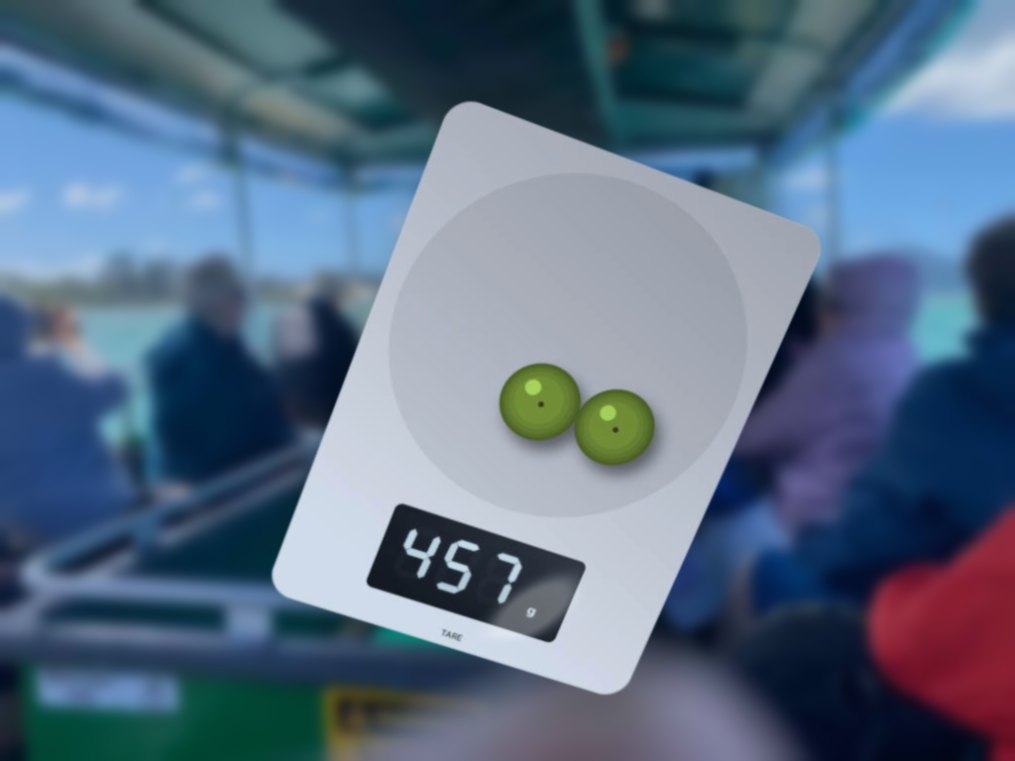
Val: 457 g
